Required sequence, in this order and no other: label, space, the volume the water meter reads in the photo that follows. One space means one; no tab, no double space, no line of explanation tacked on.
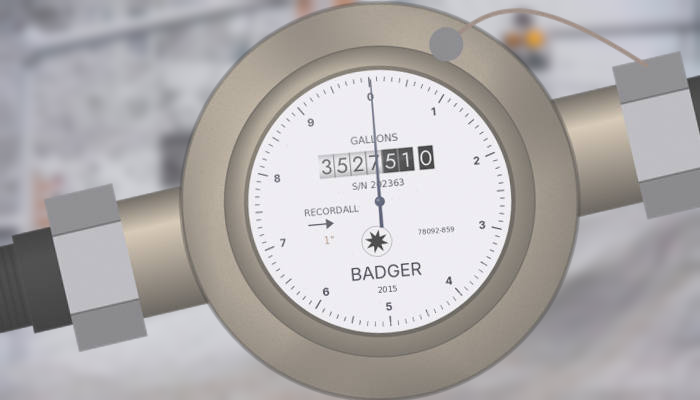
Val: 3527510.0 gal
